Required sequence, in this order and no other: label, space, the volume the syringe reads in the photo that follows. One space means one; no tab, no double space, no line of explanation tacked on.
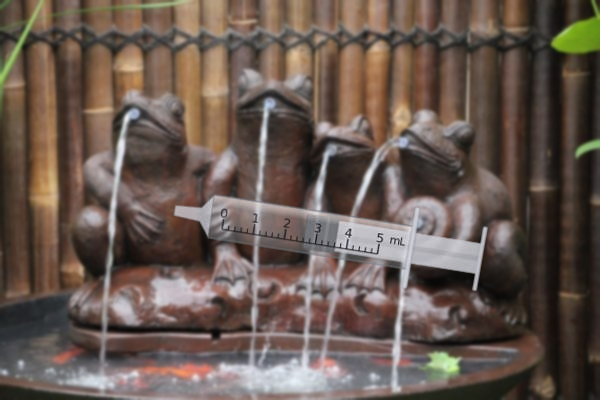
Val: 2.6 mL
